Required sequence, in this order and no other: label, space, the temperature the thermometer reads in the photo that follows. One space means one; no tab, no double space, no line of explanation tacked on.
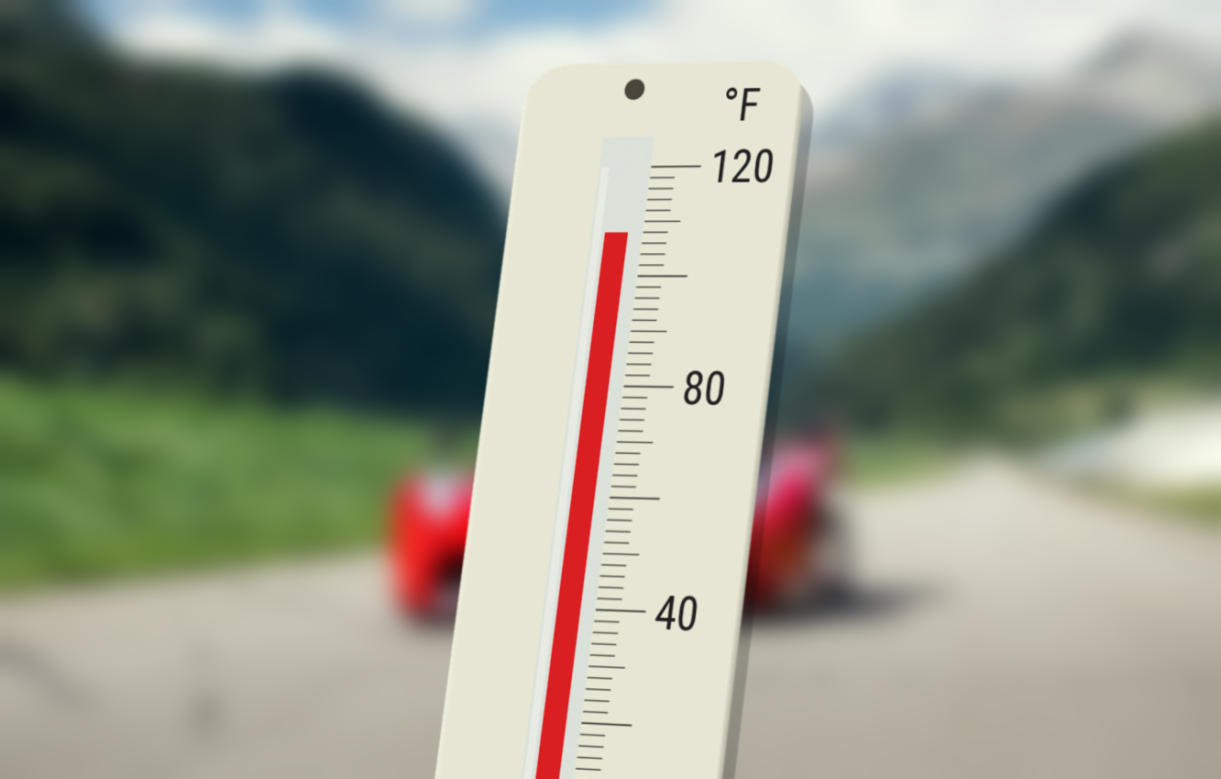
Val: 108 °F
